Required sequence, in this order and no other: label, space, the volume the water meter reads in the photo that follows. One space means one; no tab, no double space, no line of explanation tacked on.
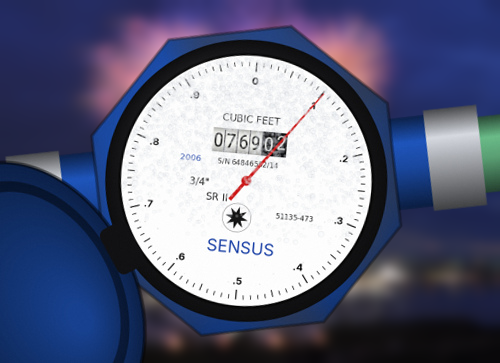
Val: 76902.10 ft³
